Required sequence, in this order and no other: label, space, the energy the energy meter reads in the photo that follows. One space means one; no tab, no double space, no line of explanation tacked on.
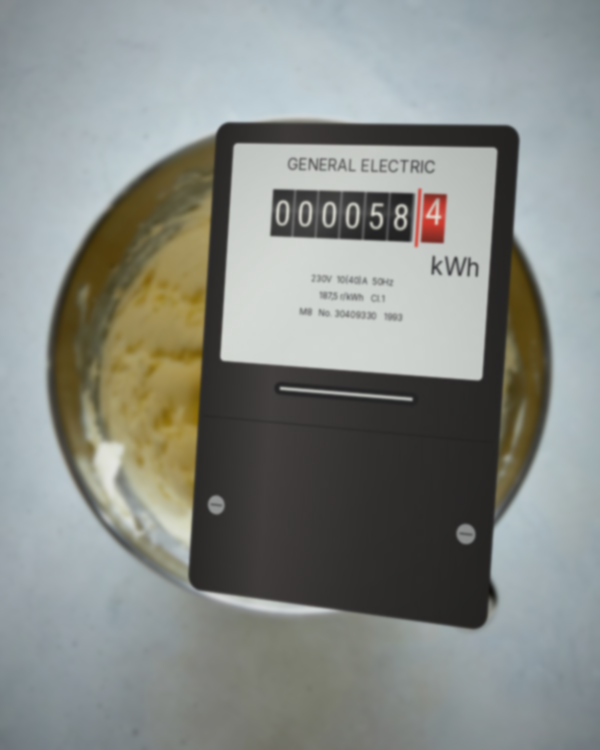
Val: 58.4 kWh
